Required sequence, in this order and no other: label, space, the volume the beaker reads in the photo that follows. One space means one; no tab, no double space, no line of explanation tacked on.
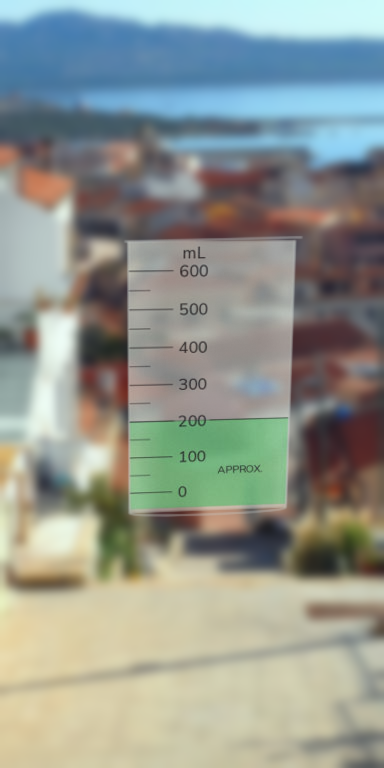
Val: 200 mL
